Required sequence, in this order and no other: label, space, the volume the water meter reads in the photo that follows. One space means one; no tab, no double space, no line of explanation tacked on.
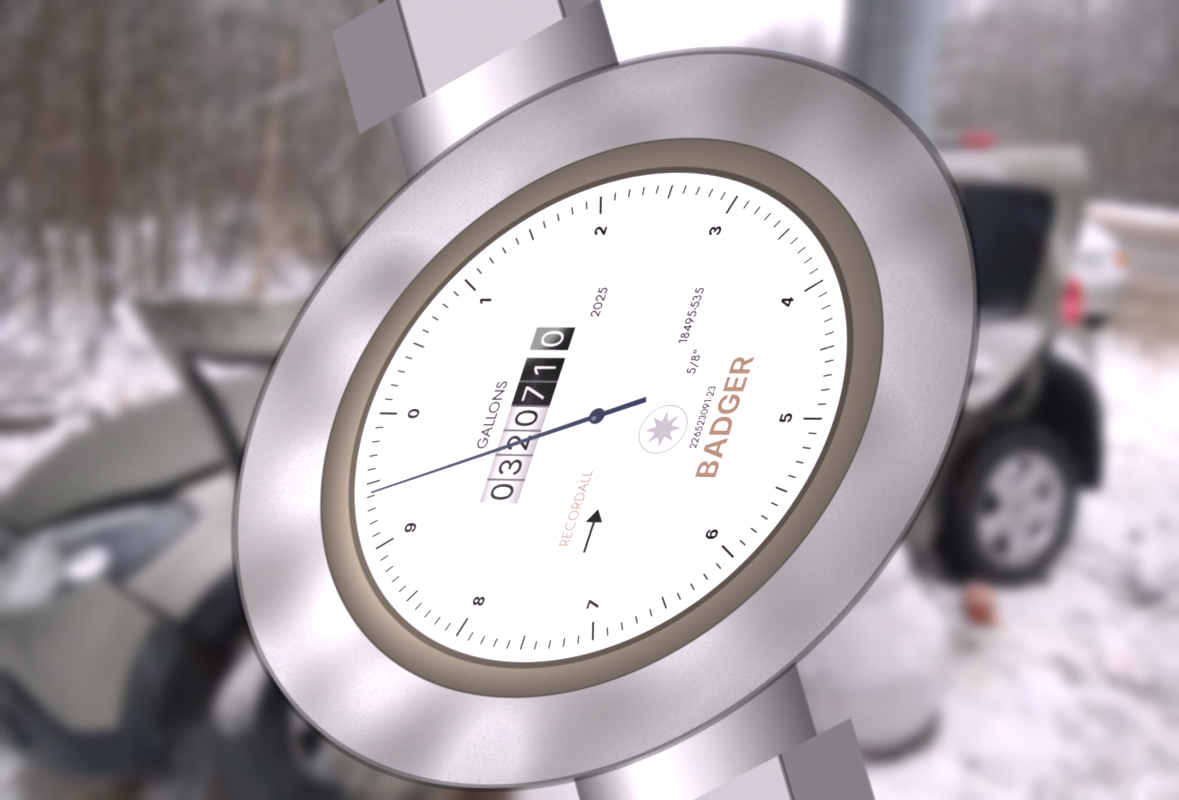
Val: 320709.4 gal
